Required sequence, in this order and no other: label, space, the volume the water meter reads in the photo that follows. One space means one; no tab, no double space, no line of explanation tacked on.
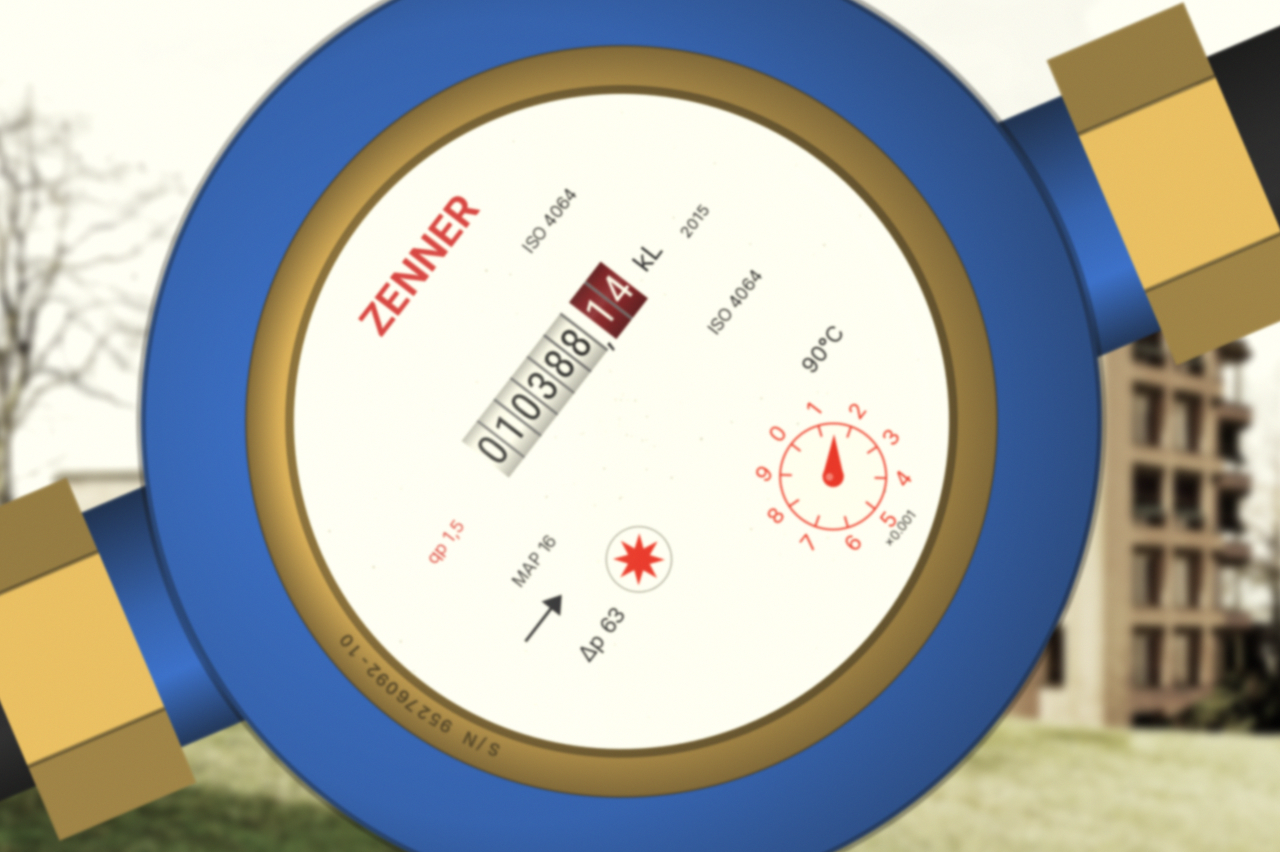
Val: 10388.141 kL
